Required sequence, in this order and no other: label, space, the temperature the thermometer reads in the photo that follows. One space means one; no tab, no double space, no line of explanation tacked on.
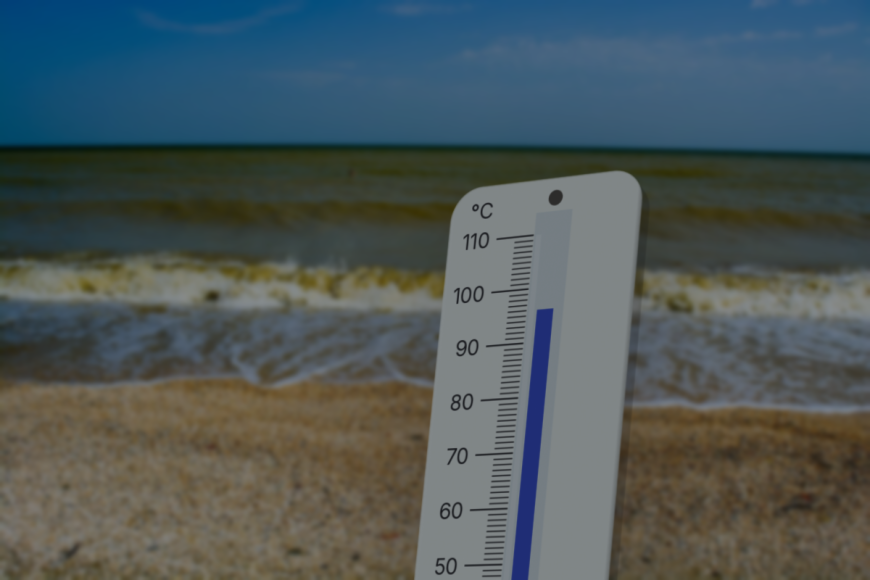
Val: 96 °C
